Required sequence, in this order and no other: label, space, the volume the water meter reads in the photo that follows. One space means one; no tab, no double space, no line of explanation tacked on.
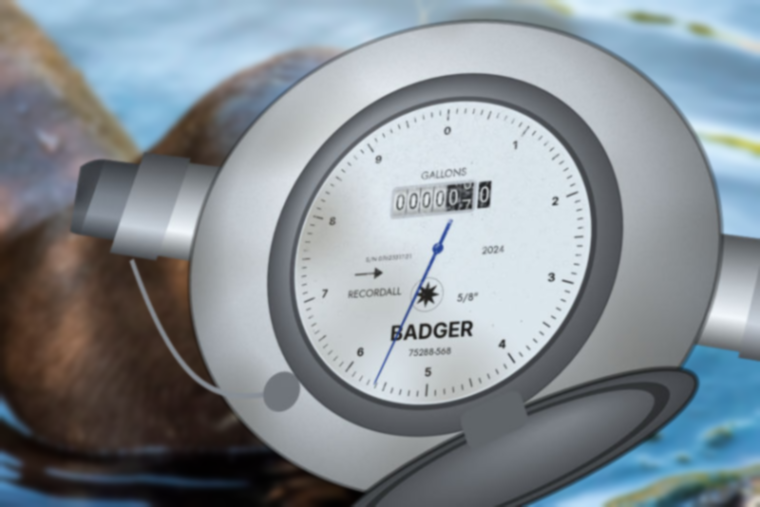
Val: 65.6 gal
